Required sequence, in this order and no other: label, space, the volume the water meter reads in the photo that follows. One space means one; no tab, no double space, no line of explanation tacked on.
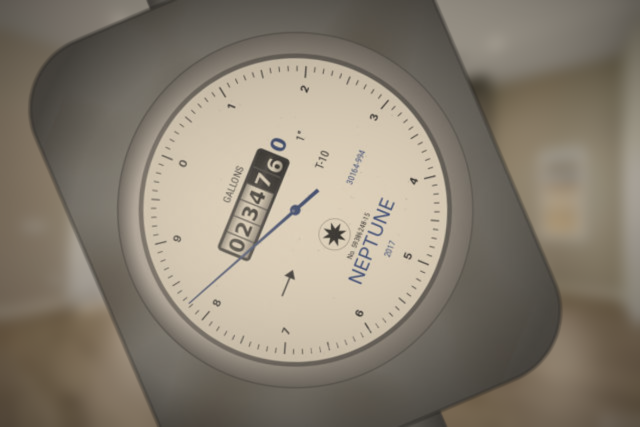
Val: 234758.2 gal
